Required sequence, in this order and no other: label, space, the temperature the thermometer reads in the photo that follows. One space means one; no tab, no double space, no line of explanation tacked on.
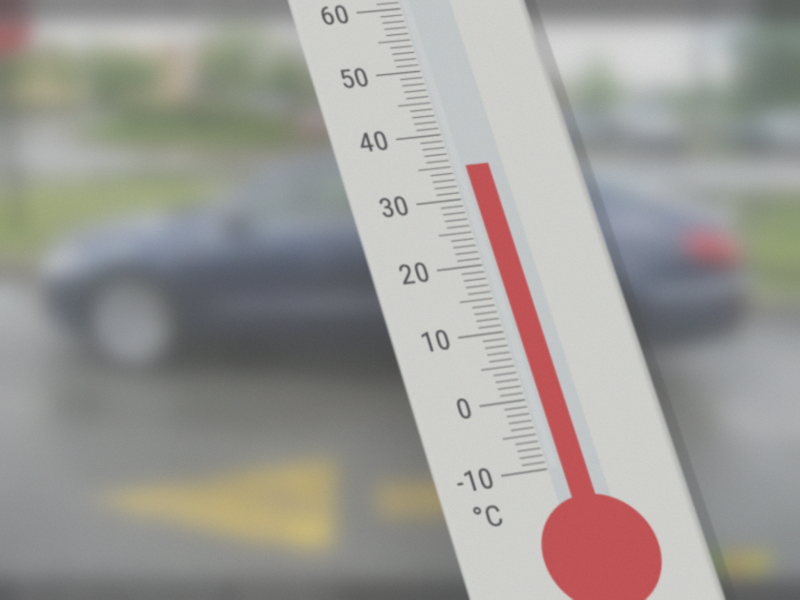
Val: 35 °C
